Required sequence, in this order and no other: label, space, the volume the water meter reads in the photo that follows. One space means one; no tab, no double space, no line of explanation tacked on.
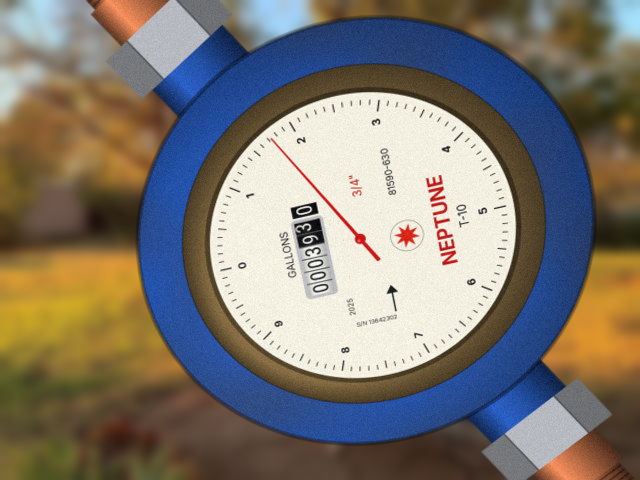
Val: 3931.7 gal
